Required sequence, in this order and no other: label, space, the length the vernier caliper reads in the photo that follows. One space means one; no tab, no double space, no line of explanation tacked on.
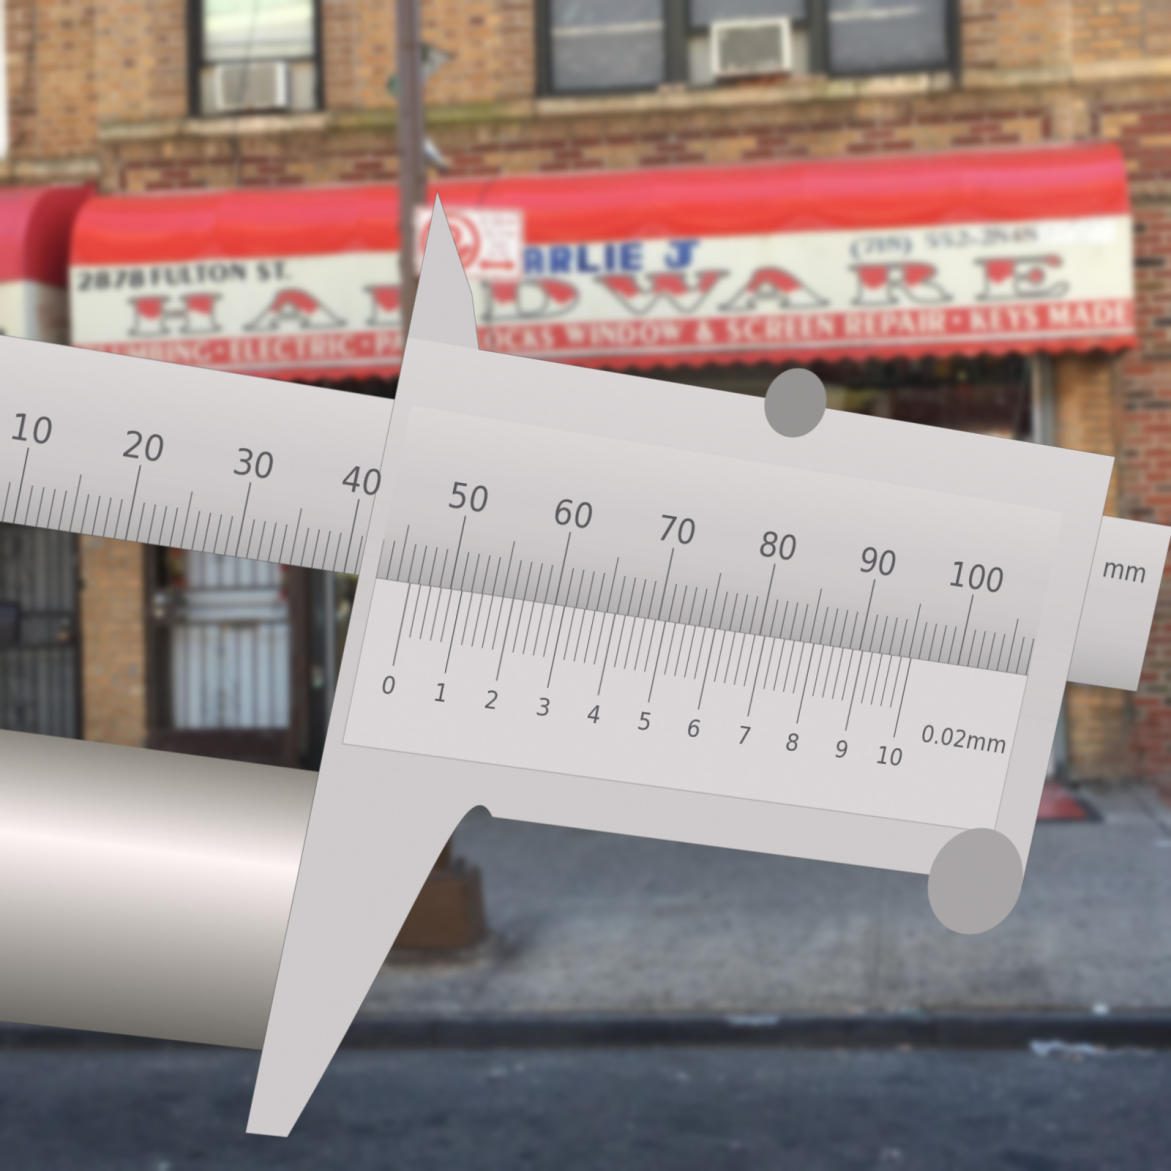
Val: 46.2 mm
